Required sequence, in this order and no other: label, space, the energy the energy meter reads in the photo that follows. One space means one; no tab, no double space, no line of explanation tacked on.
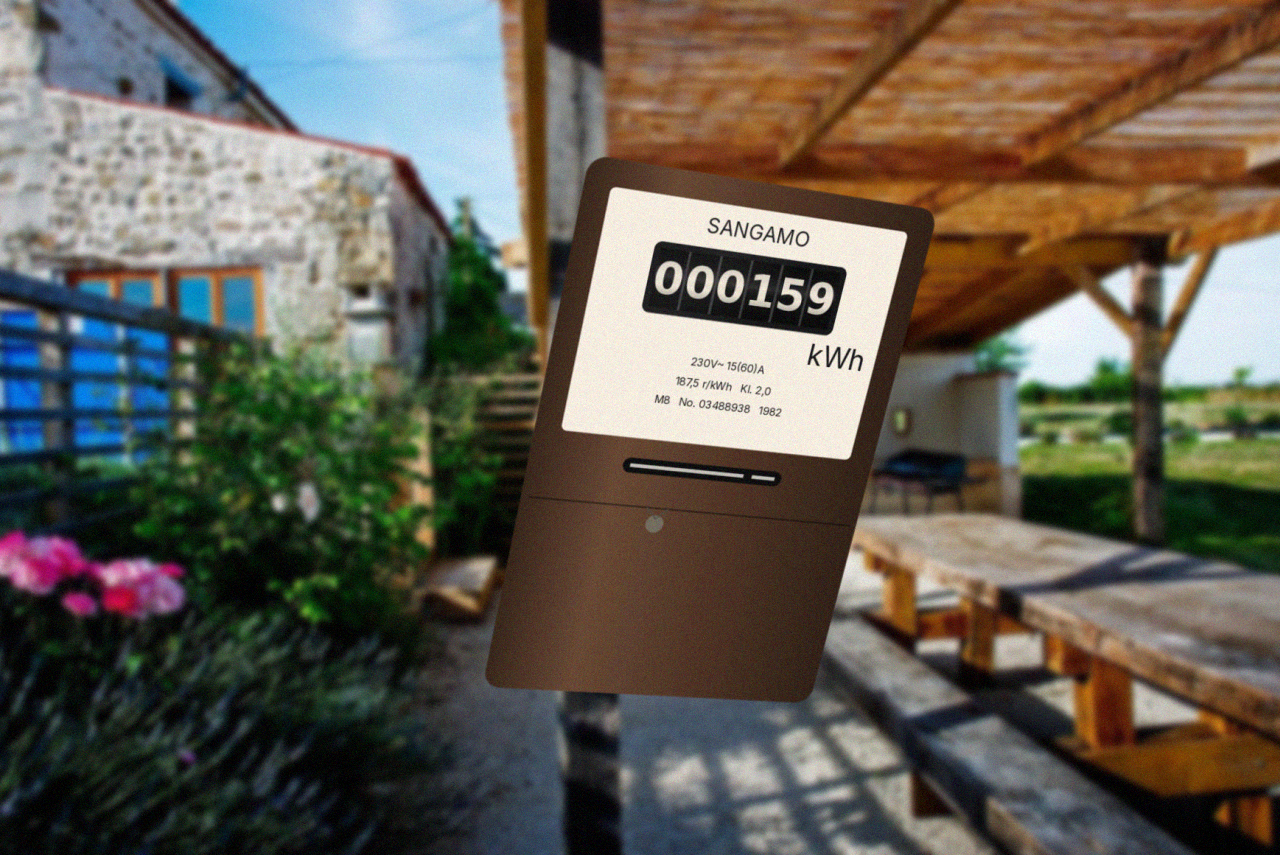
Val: 159 kWh
